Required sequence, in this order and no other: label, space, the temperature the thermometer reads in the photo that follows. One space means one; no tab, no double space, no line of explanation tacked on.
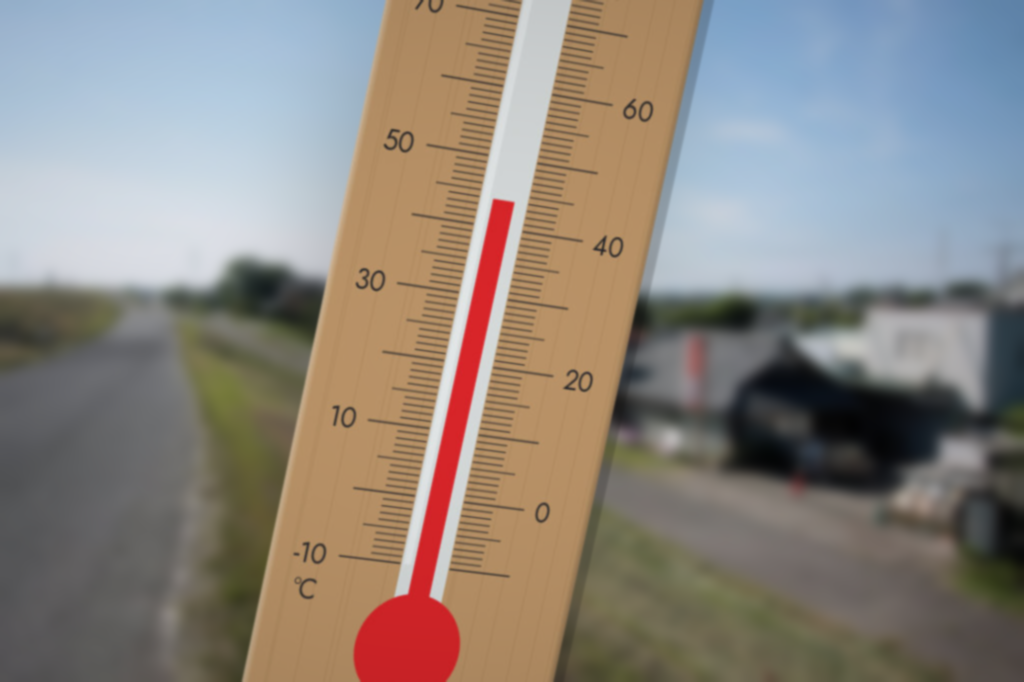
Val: 44 °C
